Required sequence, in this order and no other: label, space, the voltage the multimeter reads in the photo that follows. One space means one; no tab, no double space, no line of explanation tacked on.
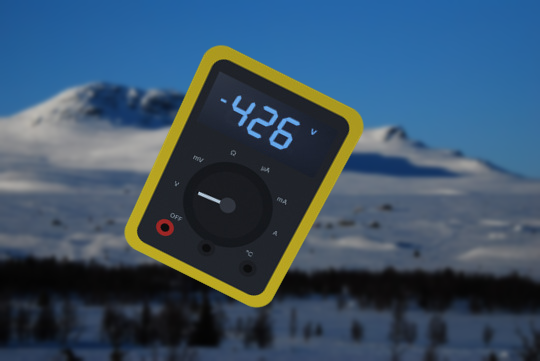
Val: -426 V
